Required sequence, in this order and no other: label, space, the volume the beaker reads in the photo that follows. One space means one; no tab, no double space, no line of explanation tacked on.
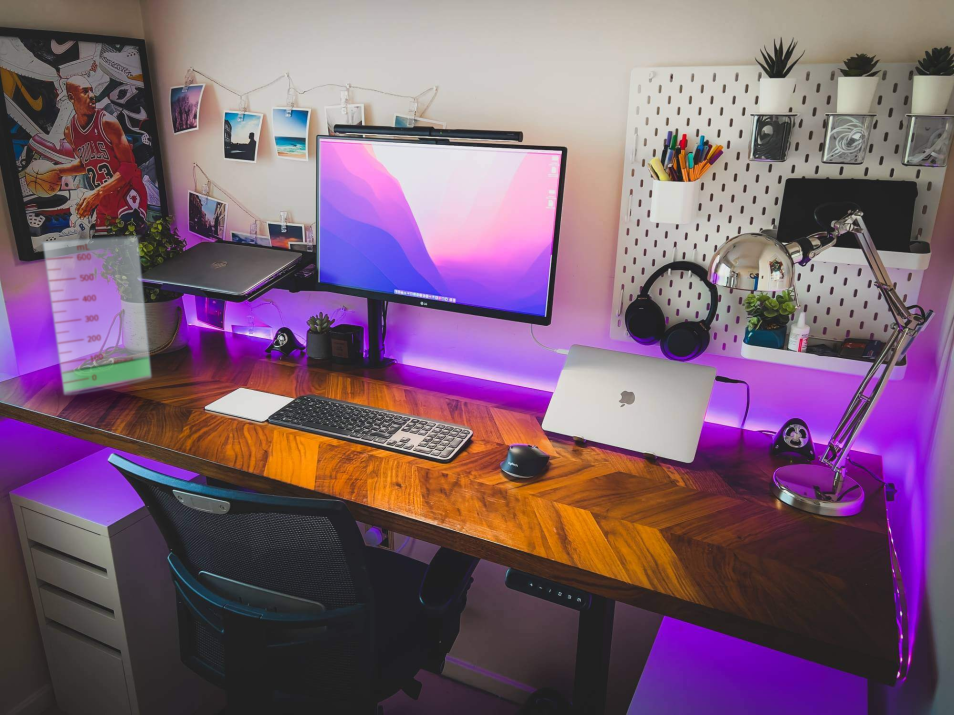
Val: 50 mL
